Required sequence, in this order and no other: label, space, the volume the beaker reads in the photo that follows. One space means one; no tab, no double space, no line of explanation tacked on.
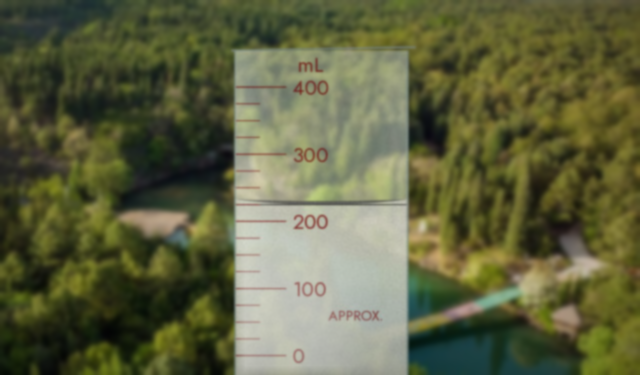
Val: 225 mL
